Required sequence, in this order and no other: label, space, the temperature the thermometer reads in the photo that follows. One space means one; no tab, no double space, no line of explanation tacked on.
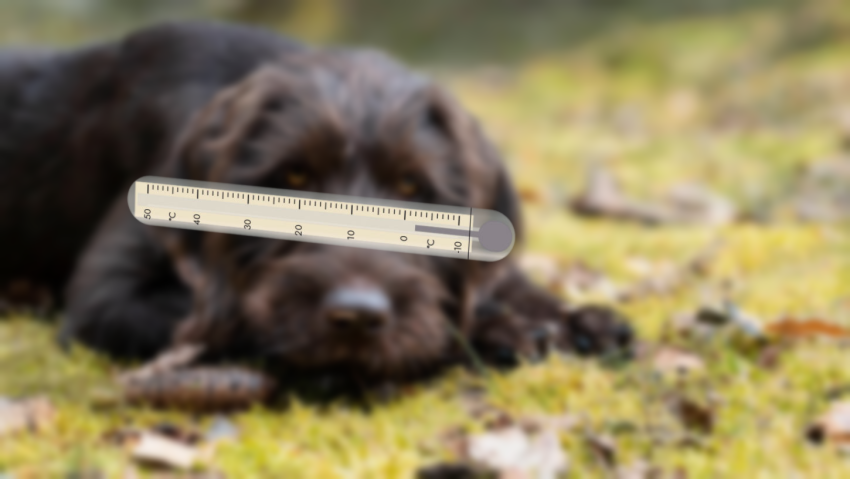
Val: -2 °C
